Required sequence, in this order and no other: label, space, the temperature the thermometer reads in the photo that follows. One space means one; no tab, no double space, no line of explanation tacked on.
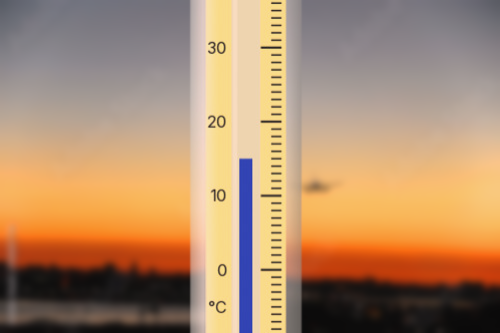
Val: 15 °C
